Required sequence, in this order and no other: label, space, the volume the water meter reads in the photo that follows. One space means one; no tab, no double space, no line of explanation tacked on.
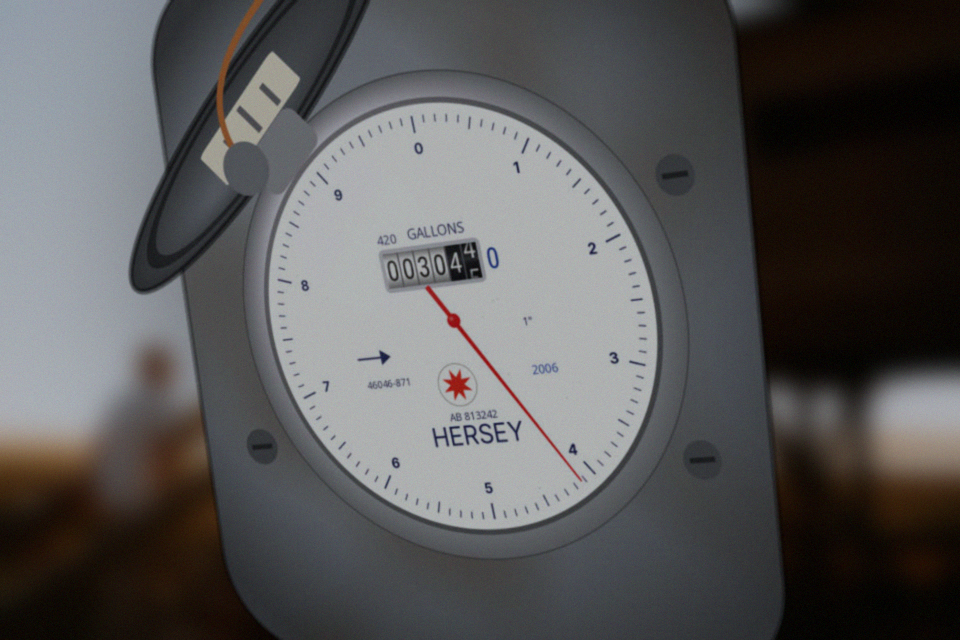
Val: 30444.1 gal
